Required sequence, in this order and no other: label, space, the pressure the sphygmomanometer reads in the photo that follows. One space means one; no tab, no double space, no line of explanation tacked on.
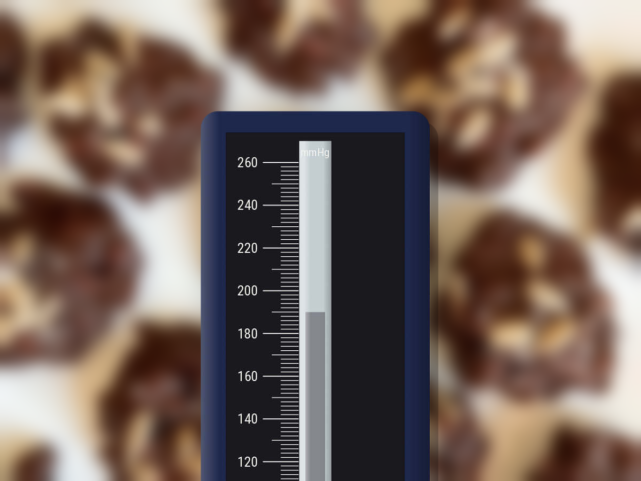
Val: 190 mmHg
